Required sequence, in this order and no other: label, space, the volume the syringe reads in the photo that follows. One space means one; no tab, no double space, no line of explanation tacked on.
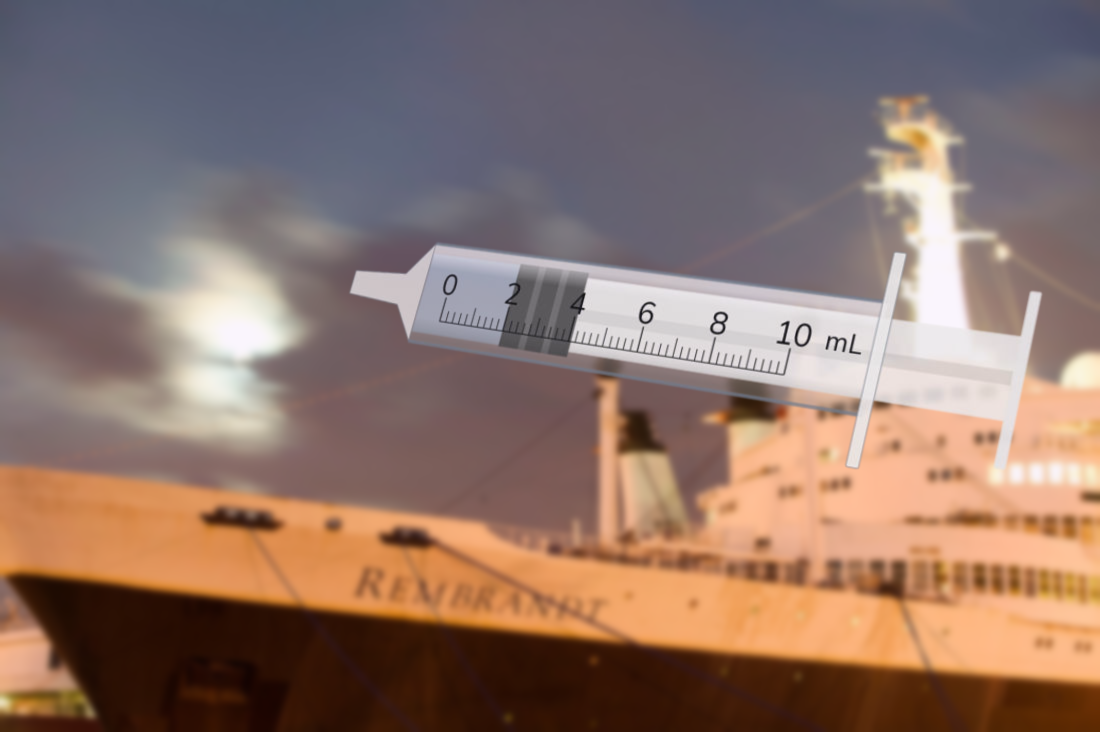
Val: 2 mL
